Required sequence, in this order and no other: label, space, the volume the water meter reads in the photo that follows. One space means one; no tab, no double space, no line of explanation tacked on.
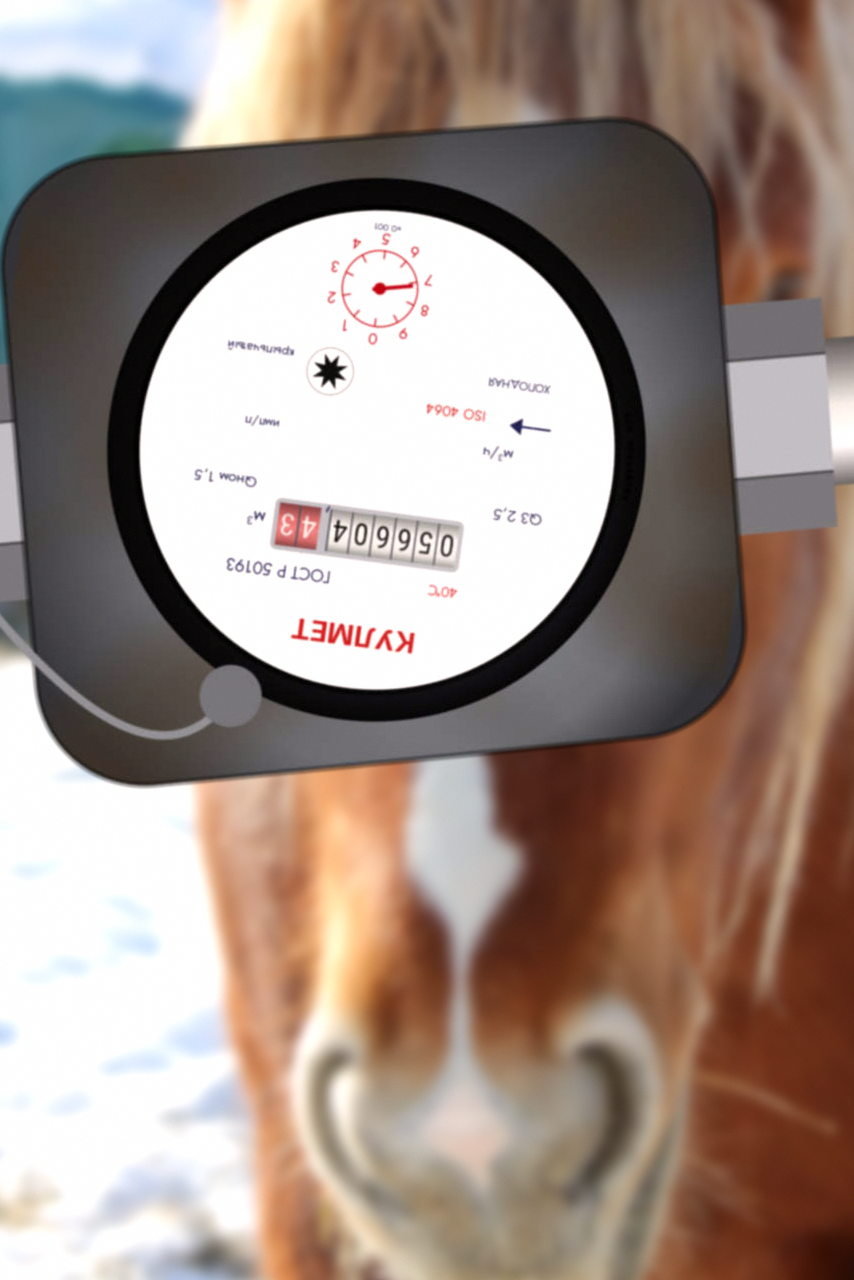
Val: 56604.437 m³
